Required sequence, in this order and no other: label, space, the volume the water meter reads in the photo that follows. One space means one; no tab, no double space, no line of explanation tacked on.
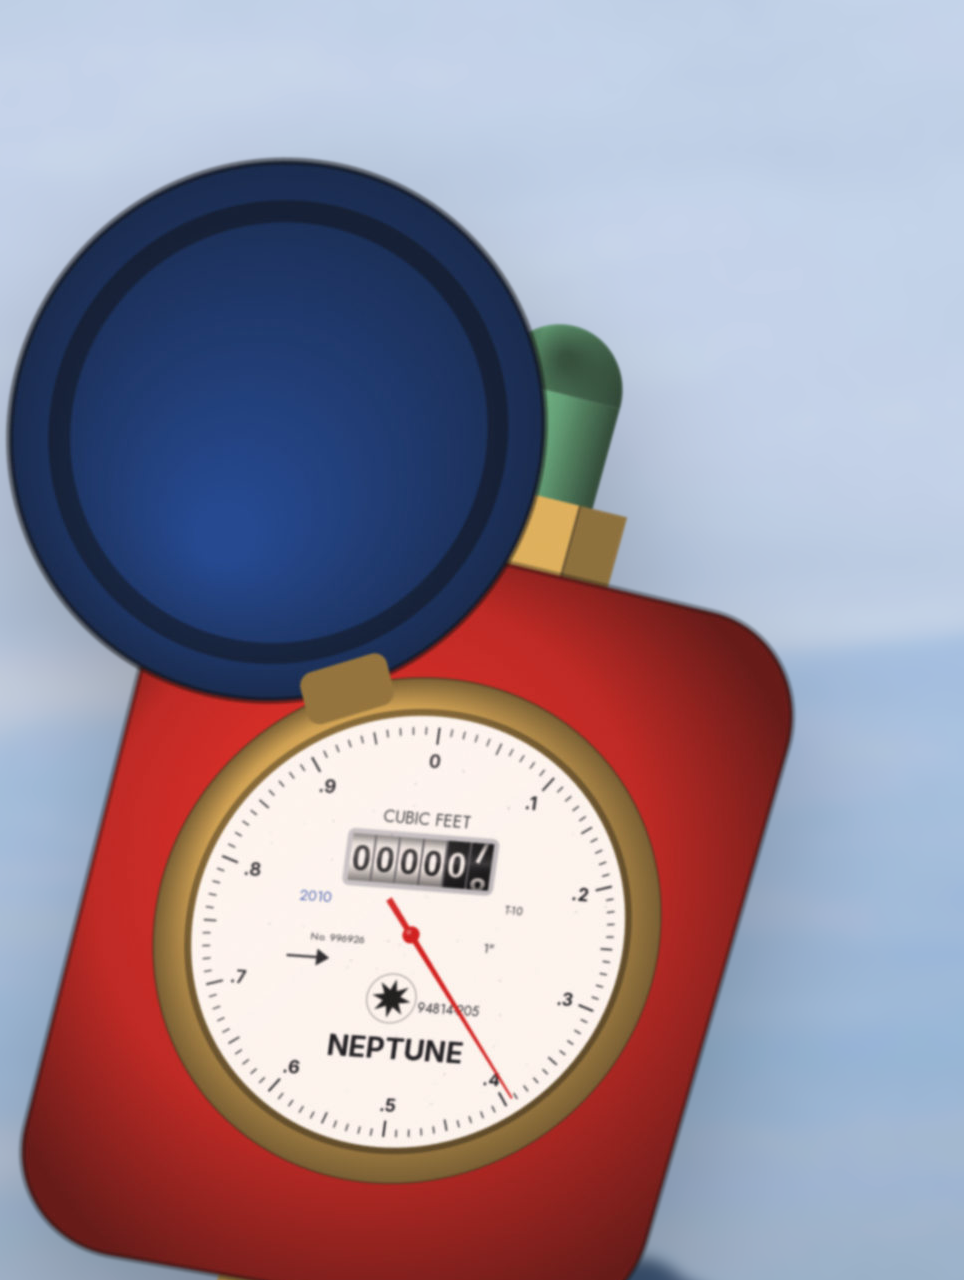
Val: 7.39 ft³
